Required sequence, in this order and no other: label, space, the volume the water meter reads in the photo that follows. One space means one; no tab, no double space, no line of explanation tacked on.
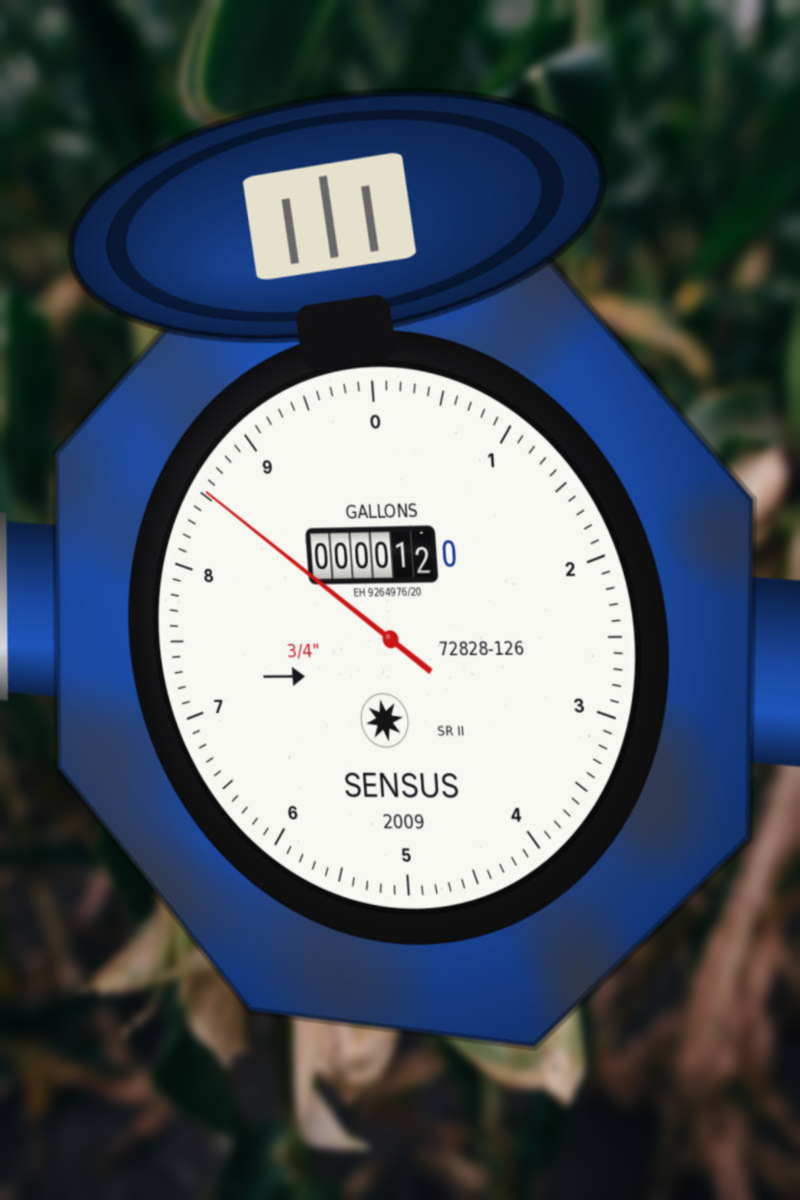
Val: 118.5 gal
